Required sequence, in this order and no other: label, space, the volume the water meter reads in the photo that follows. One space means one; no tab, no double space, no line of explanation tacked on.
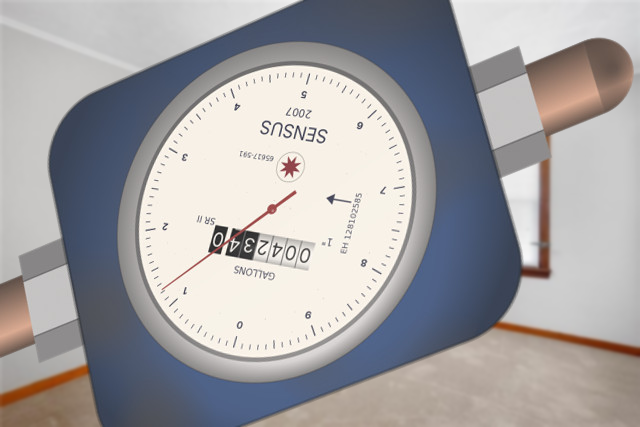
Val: 42341.2 gal
